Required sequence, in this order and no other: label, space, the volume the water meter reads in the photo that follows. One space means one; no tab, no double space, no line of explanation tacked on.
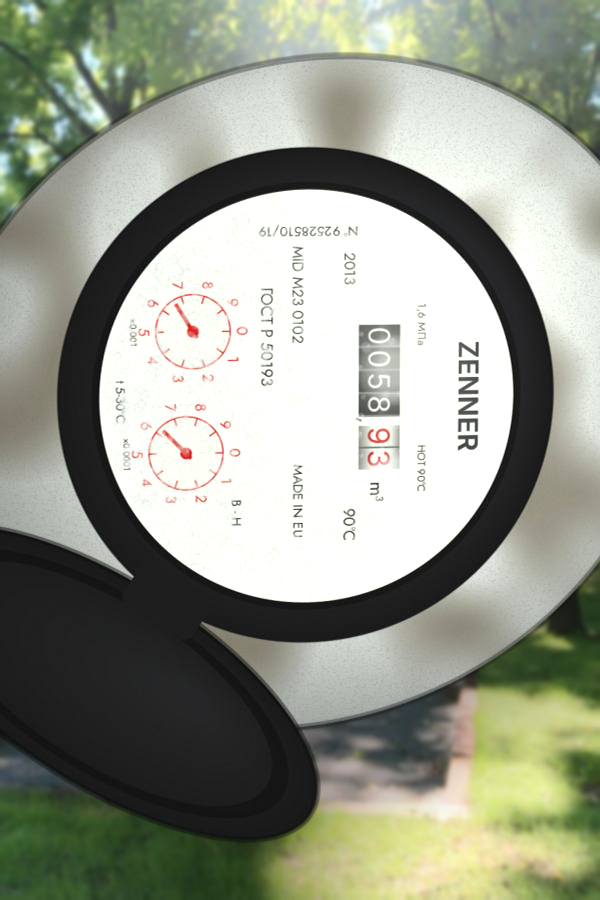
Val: 58.9366 m³
